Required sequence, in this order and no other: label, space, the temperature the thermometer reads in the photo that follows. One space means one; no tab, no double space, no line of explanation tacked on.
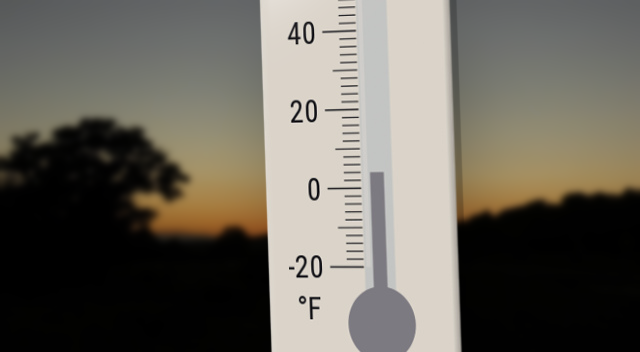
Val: 4 °F
